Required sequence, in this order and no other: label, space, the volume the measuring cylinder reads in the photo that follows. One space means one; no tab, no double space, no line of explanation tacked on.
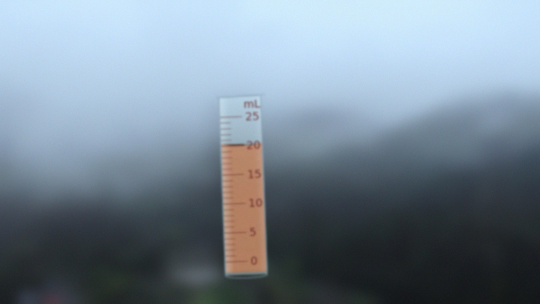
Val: 20 mL
